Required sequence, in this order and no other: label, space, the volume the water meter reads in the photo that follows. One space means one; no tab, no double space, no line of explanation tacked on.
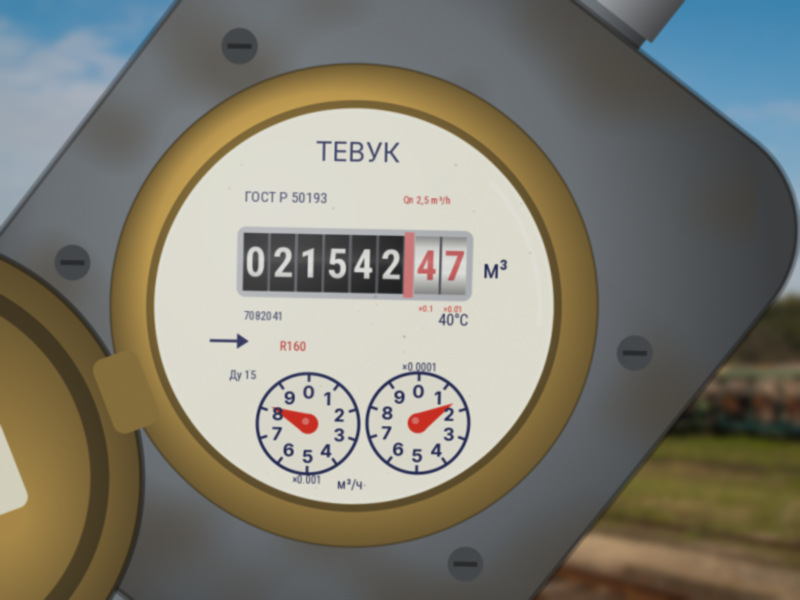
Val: 21542.4781 m³
